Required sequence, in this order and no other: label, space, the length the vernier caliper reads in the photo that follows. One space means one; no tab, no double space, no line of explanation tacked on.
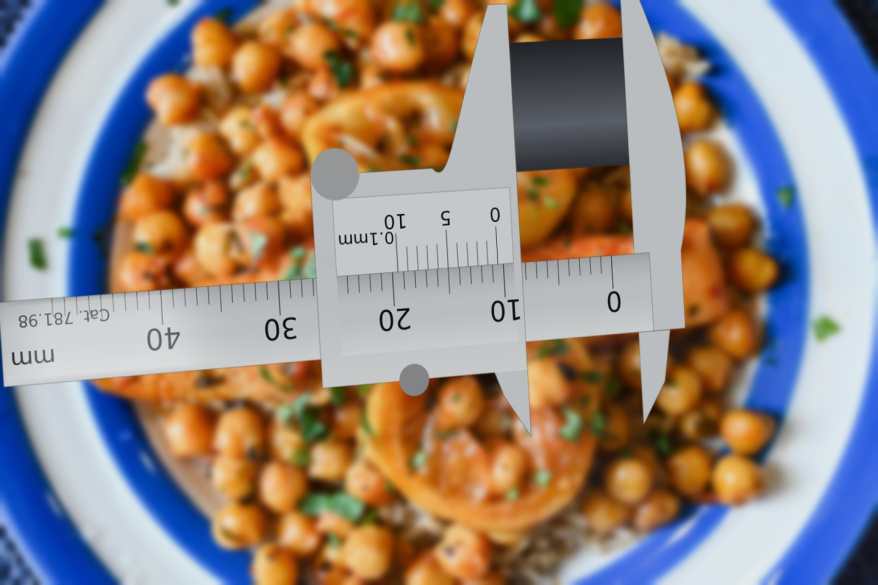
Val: 10.5 mm
